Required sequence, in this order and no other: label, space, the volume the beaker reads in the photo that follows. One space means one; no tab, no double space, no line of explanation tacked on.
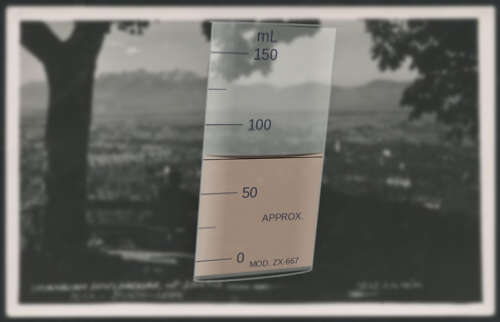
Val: 75 mL
